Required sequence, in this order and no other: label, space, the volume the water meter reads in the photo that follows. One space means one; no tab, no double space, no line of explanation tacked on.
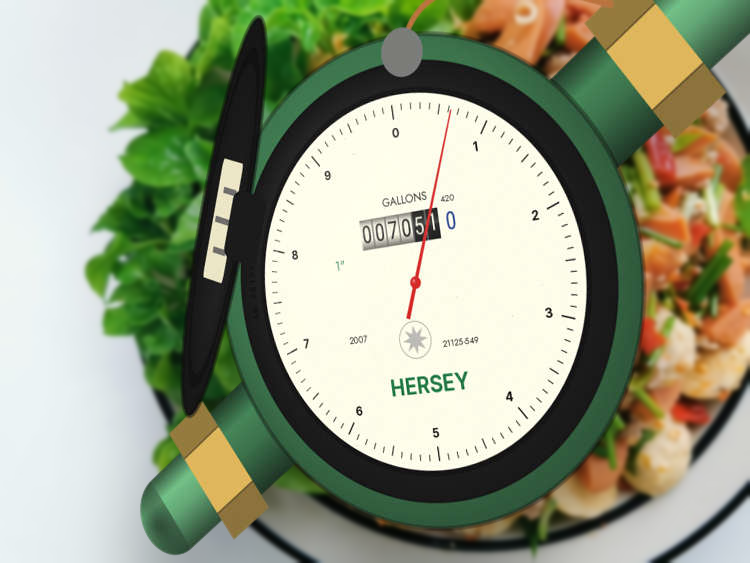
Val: 70510.6 gal
